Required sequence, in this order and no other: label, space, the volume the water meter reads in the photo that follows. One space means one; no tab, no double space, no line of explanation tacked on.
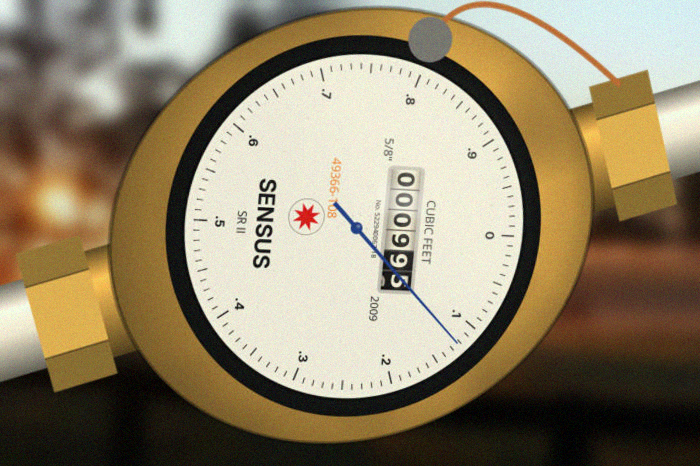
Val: 995.12 ft³
